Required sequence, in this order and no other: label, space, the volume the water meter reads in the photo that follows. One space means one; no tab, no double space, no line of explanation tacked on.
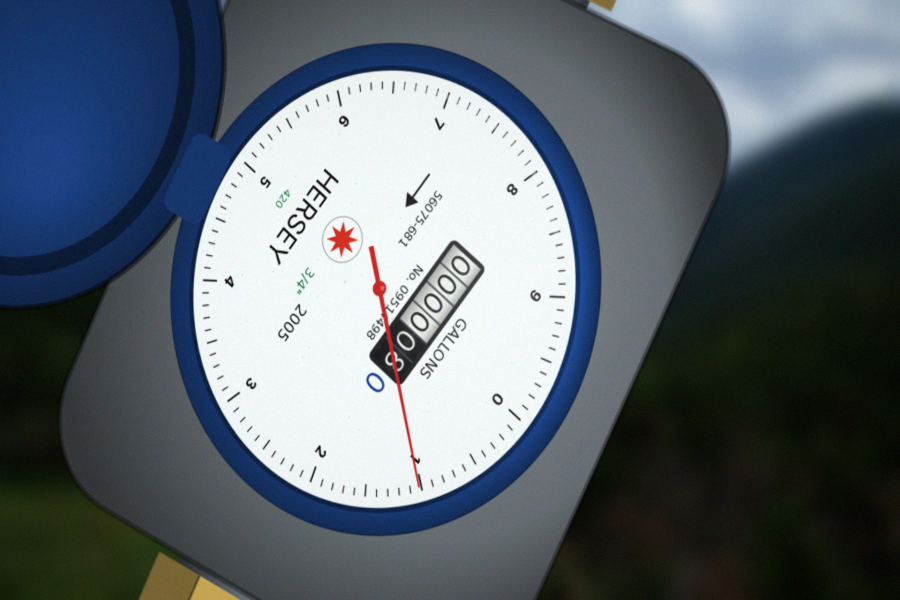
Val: 81.0 gal
